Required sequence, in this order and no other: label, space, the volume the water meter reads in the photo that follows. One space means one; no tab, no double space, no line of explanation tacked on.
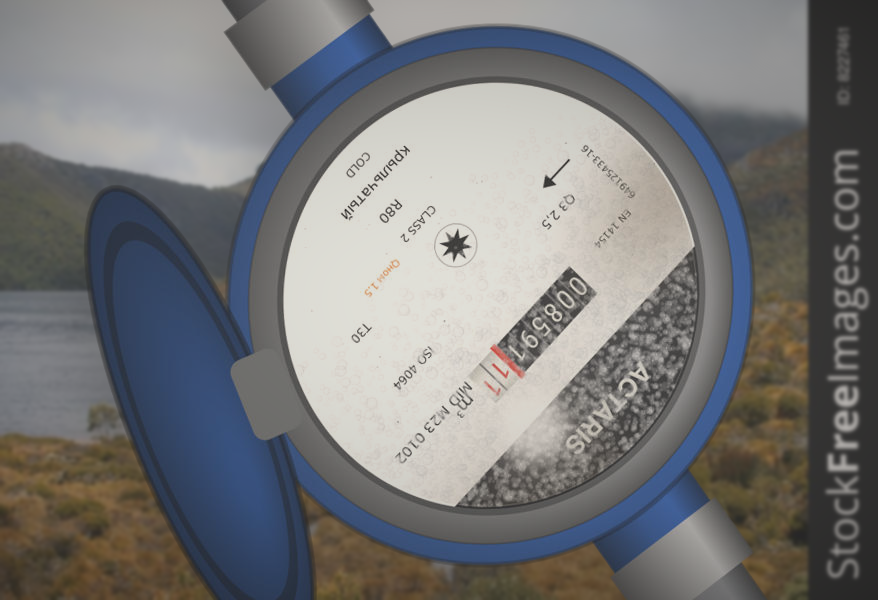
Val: 8591.11 m³
